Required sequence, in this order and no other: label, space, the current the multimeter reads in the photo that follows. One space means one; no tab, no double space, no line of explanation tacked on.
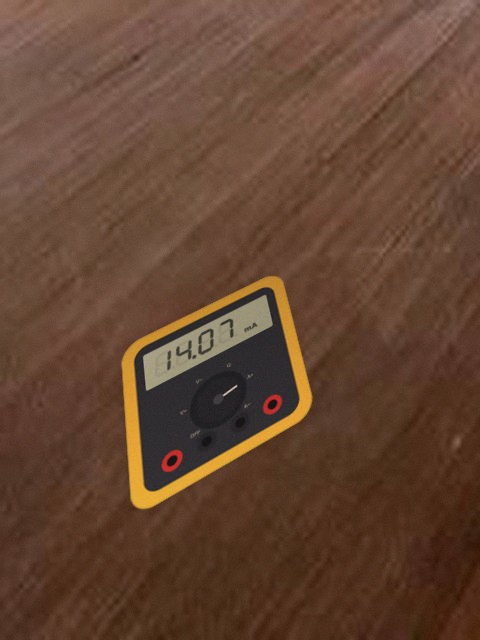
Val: 14.07 mA
